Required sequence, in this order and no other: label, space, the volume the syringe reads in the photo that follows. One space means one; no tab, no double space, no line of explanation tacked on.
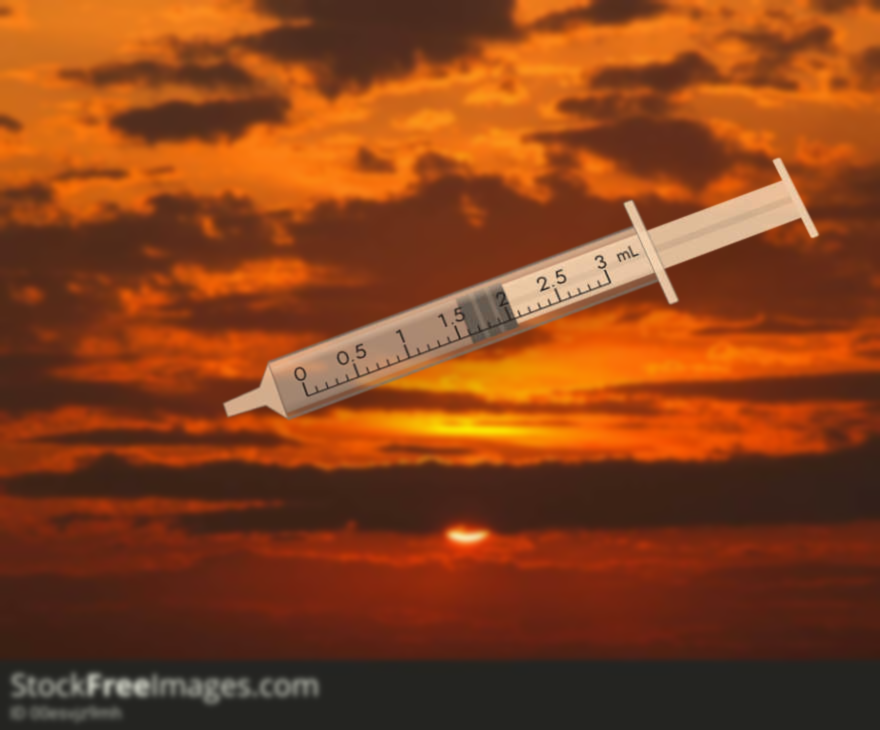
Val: 1.6 mL
